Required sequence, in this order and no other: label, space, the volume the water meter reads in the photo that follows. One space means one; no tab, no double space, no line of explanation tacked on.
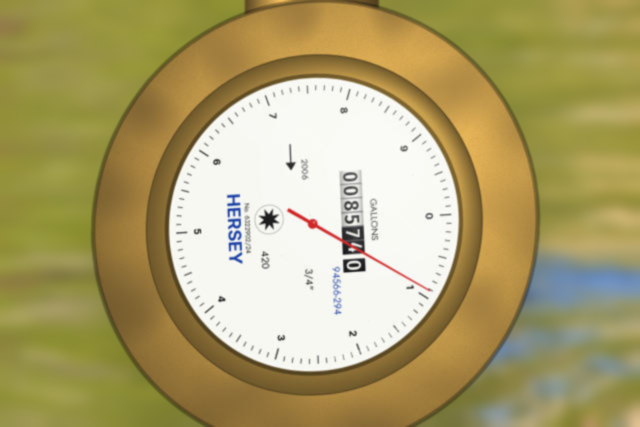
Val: 85740.9 gal
